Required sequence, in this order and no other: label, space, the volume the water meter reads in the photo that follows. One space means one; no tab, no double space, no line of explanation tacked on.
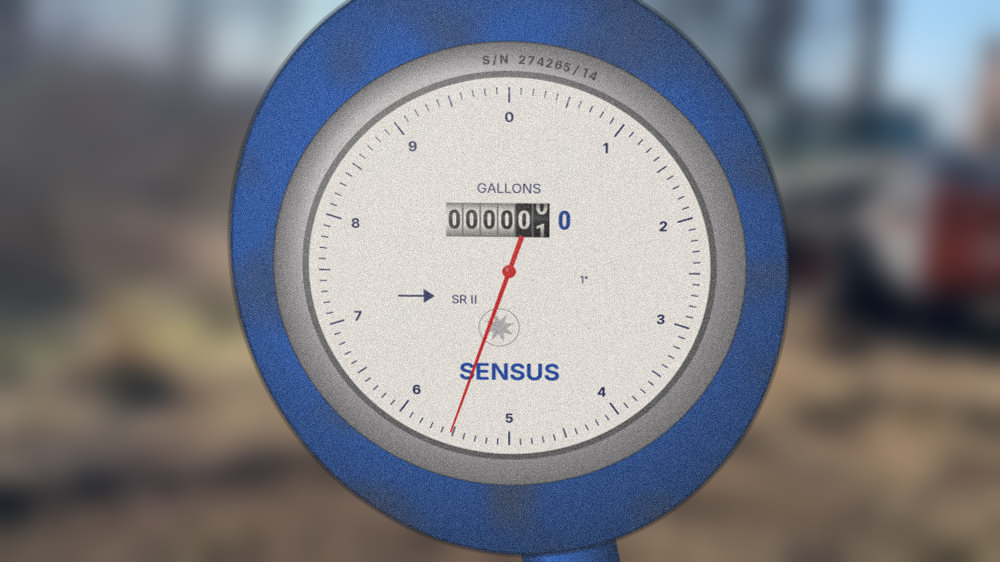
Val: 5.5 gal
